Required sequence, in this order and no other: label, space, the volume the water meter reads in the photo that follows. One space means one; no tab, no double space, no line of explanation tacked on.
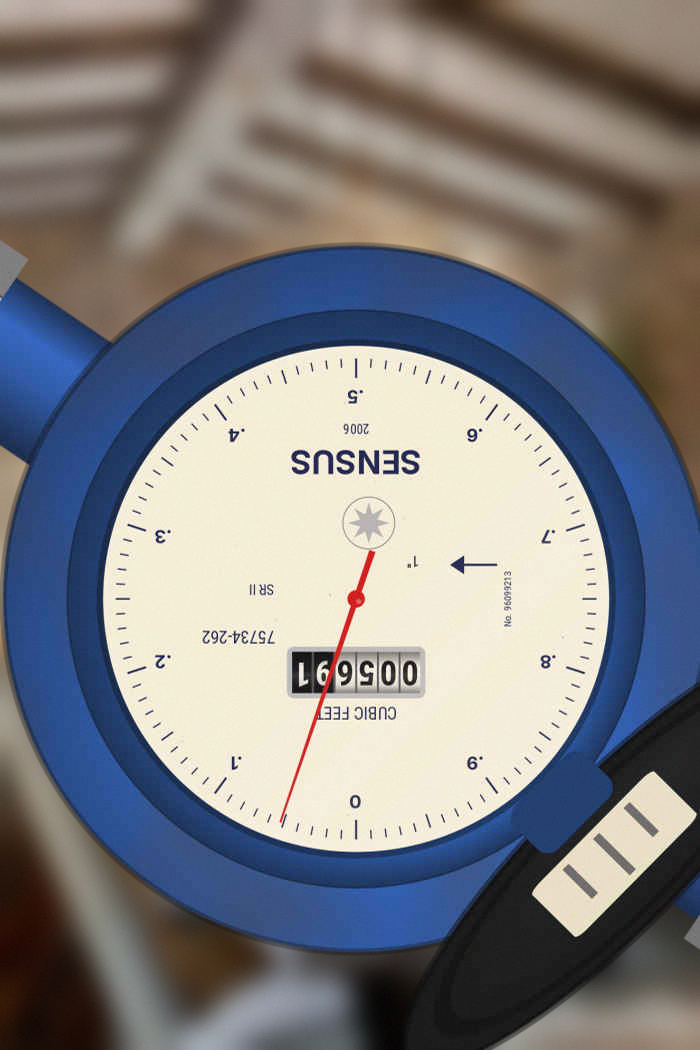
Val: 5691.05 ft³
